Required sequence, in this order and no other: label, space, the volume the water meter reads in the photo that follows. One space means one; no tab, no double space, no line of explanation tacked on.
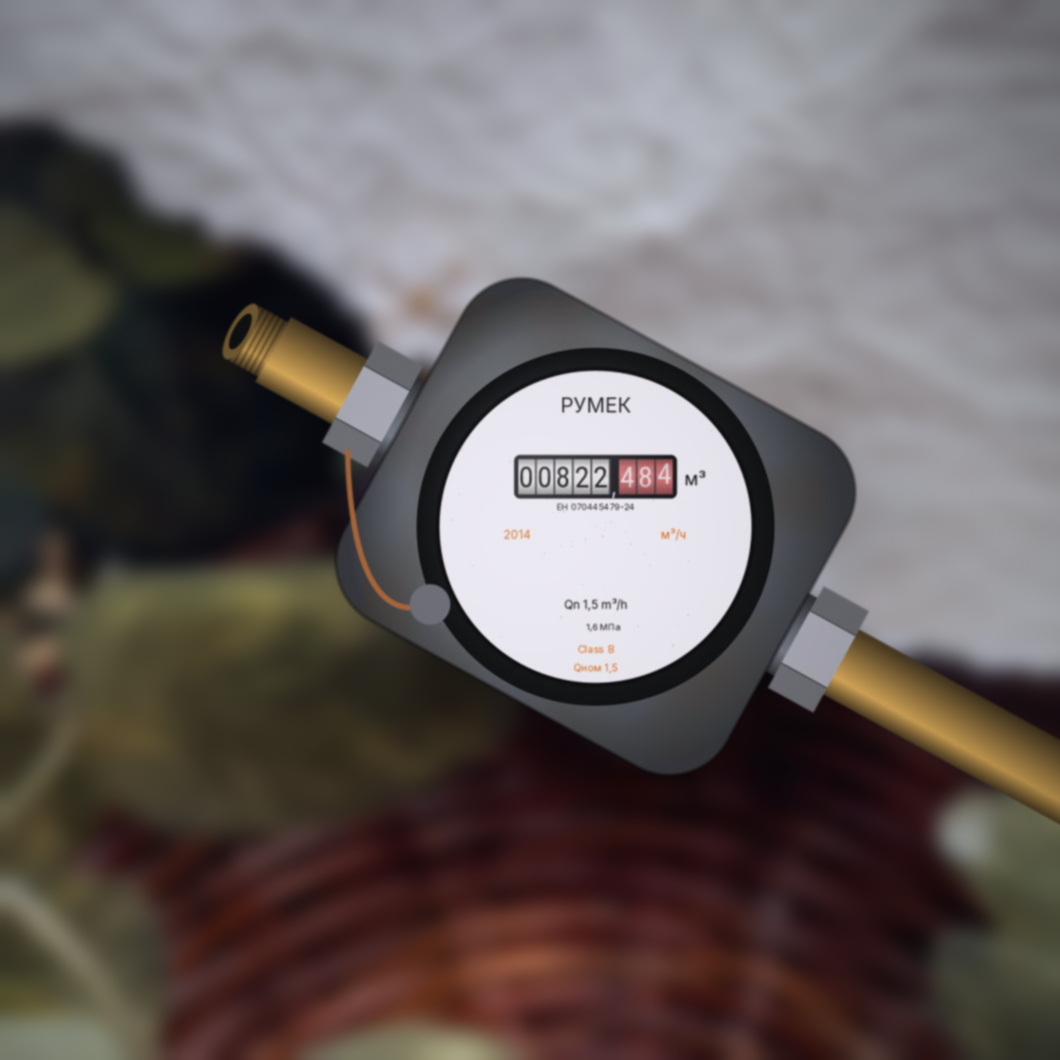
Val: 822.484 m³
